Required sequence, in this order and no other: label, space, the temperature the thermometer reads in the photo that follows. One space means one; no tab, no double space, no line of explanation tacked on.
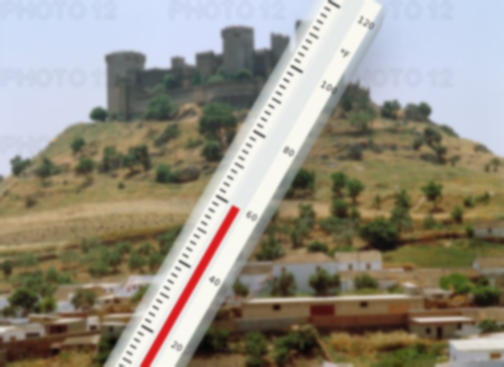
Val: 60 °F
